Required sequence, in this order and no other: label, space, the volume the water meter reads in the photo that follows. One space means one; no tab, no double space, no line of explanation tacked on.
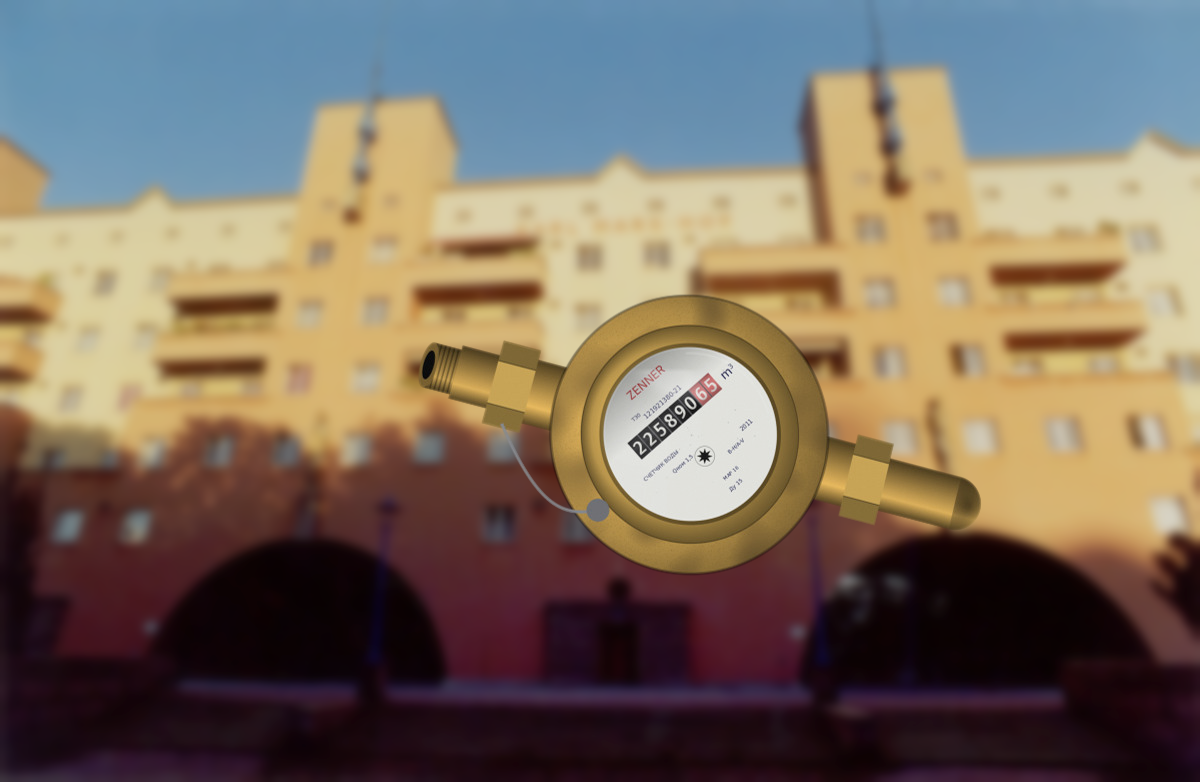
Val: 225890.65 m³
